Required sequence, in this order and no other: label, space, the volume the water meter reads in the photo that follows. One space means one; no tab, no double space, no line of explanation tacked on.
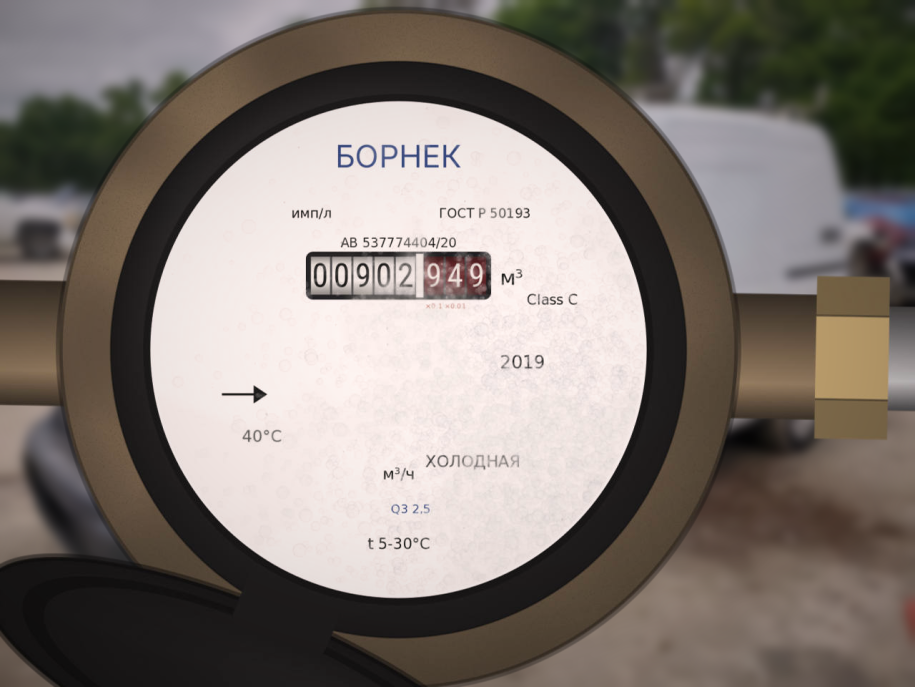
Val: 902.949 m³
